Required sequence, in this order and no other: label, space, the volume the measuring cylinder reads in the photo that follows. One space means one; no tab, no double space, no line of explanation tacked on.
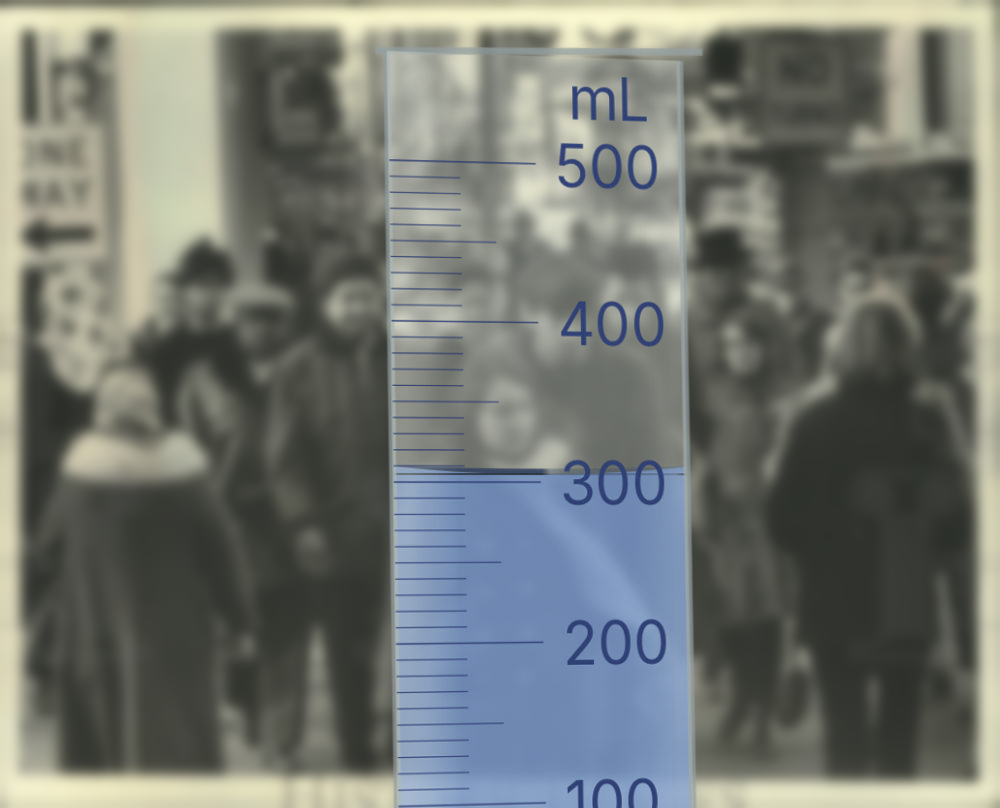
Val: 305 mL
